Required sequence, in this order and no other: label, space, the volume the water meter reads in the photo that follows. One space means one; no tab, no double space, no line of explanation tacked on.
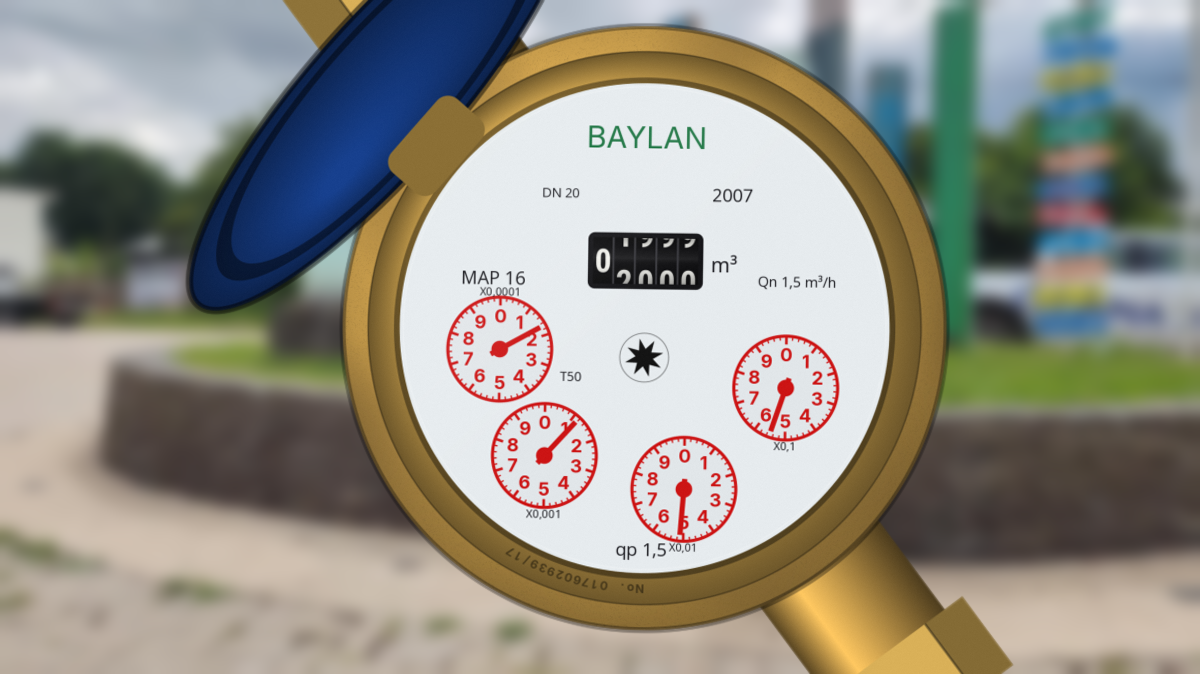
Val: 1999.5511 m³
